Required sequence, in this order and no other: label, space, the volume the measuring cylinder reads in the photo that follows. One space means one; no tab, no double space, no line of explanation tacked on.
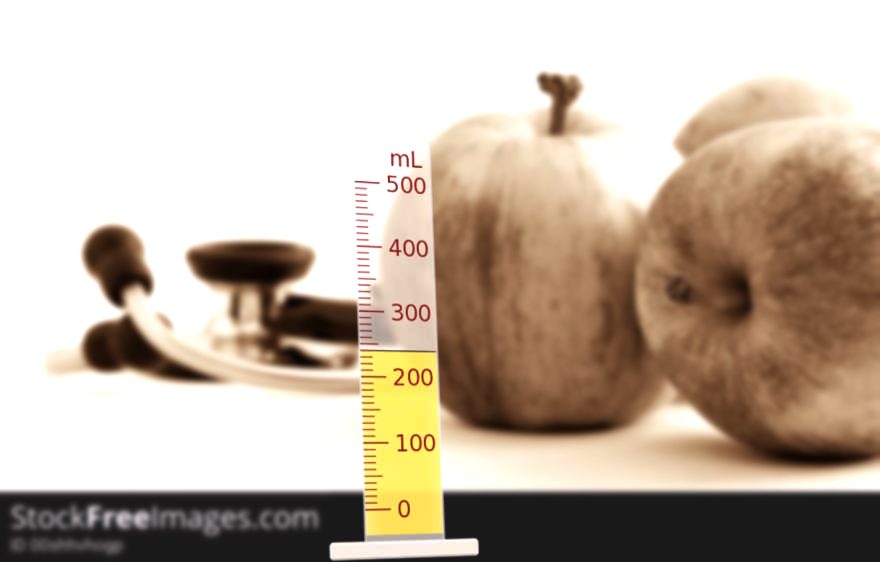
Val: 240 mL
